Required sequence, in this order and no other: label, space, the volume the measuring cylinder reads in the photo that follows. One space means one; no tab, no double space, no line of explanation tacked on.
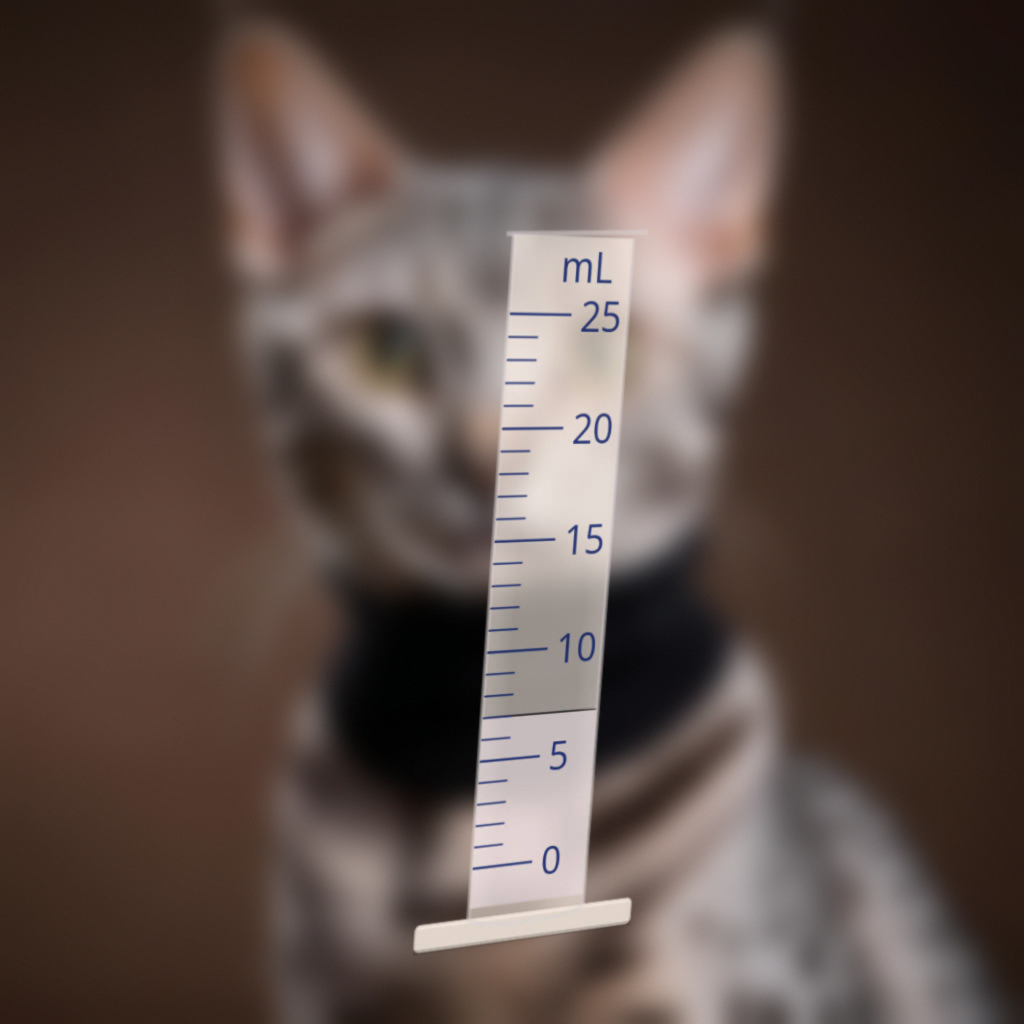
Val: 7 mL
